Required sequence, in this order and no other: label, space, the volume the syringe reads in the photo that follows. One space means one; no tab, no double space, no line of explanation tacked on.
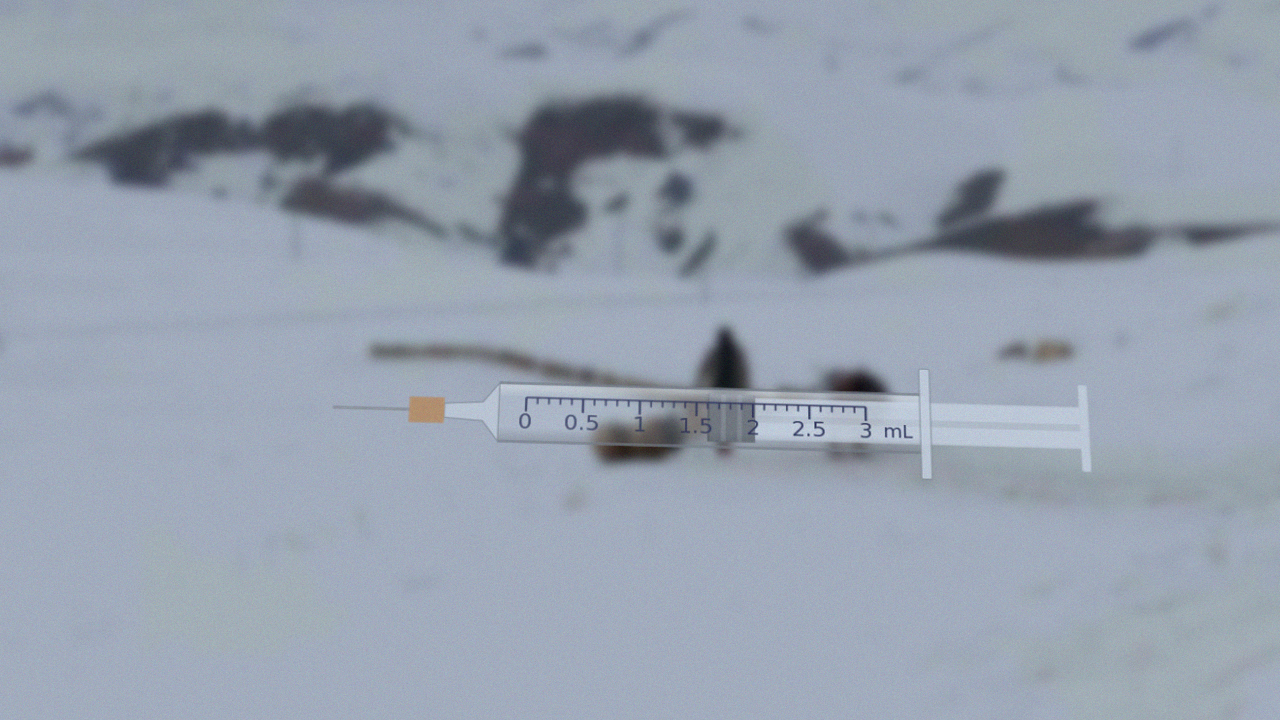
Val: 1.6 mL
